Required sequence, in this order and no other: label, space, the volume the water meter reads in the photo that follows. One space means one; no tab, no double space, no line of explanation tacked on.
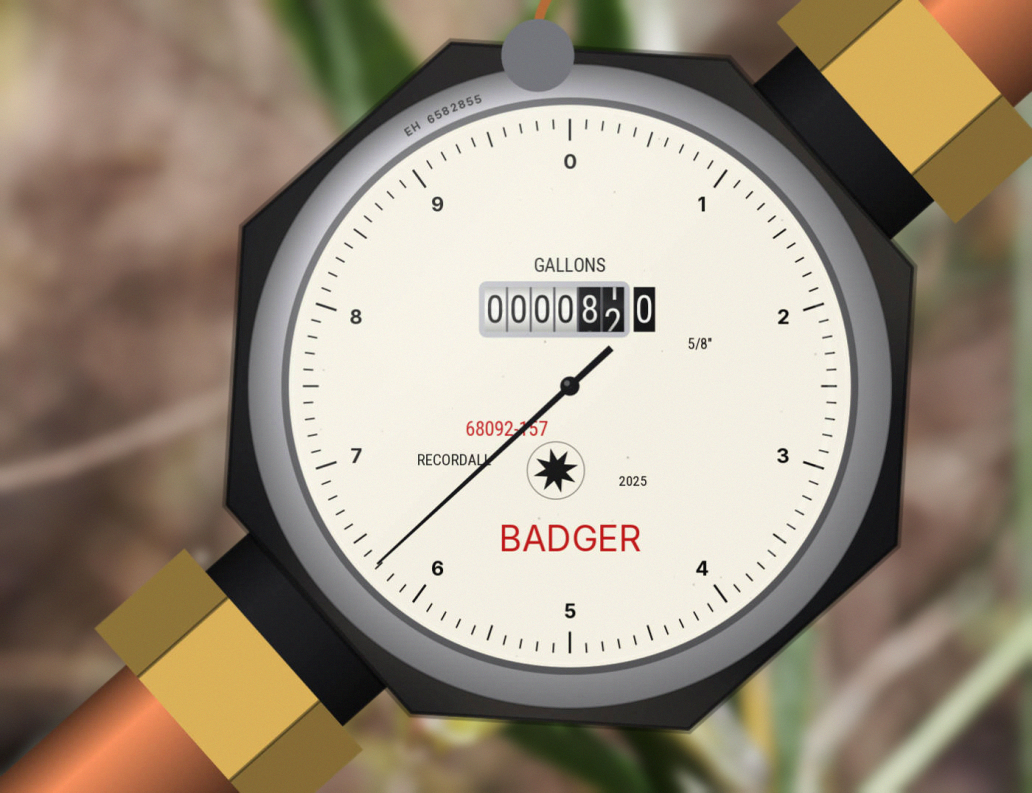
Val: 816.3 gal
